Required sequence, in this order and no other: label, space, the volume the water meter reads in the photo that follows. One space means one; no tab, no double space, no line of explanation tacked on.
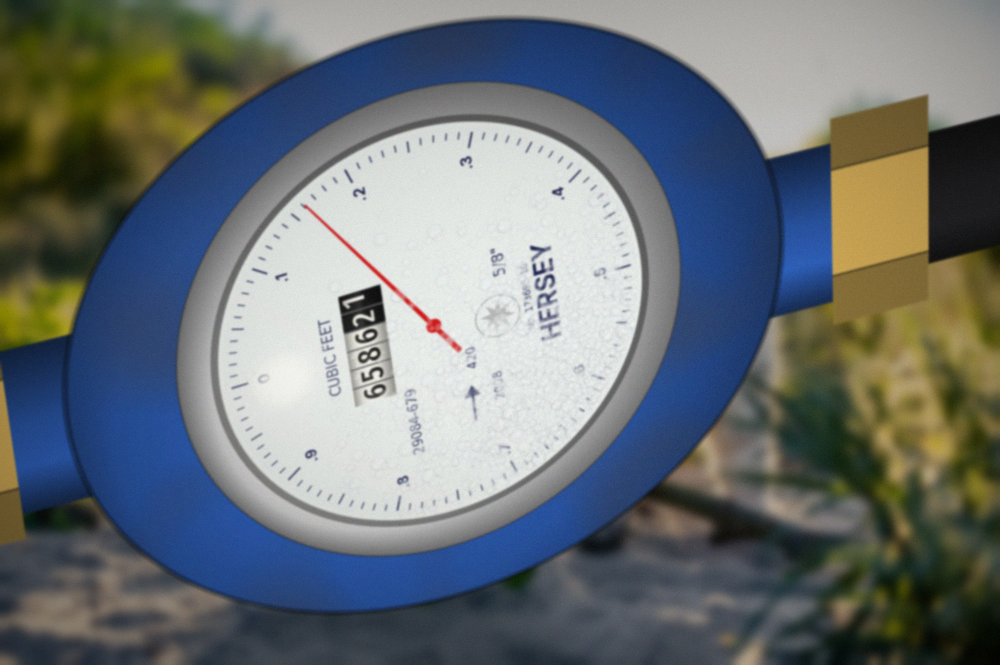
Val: 658621.16 ft³
